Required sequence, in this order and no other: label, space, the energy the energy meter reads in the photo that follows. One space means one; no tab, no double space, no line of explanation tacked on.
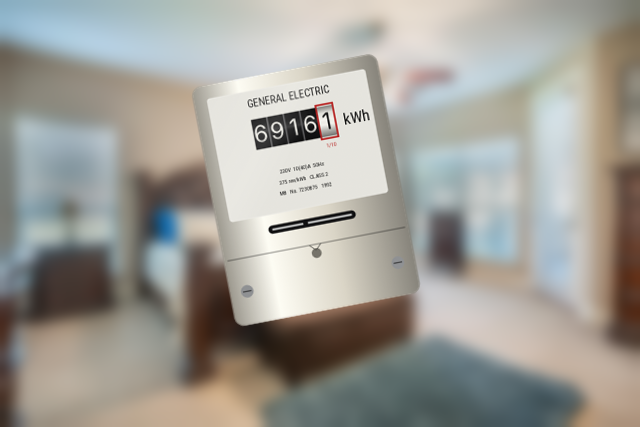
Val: 6916.1 kWh
